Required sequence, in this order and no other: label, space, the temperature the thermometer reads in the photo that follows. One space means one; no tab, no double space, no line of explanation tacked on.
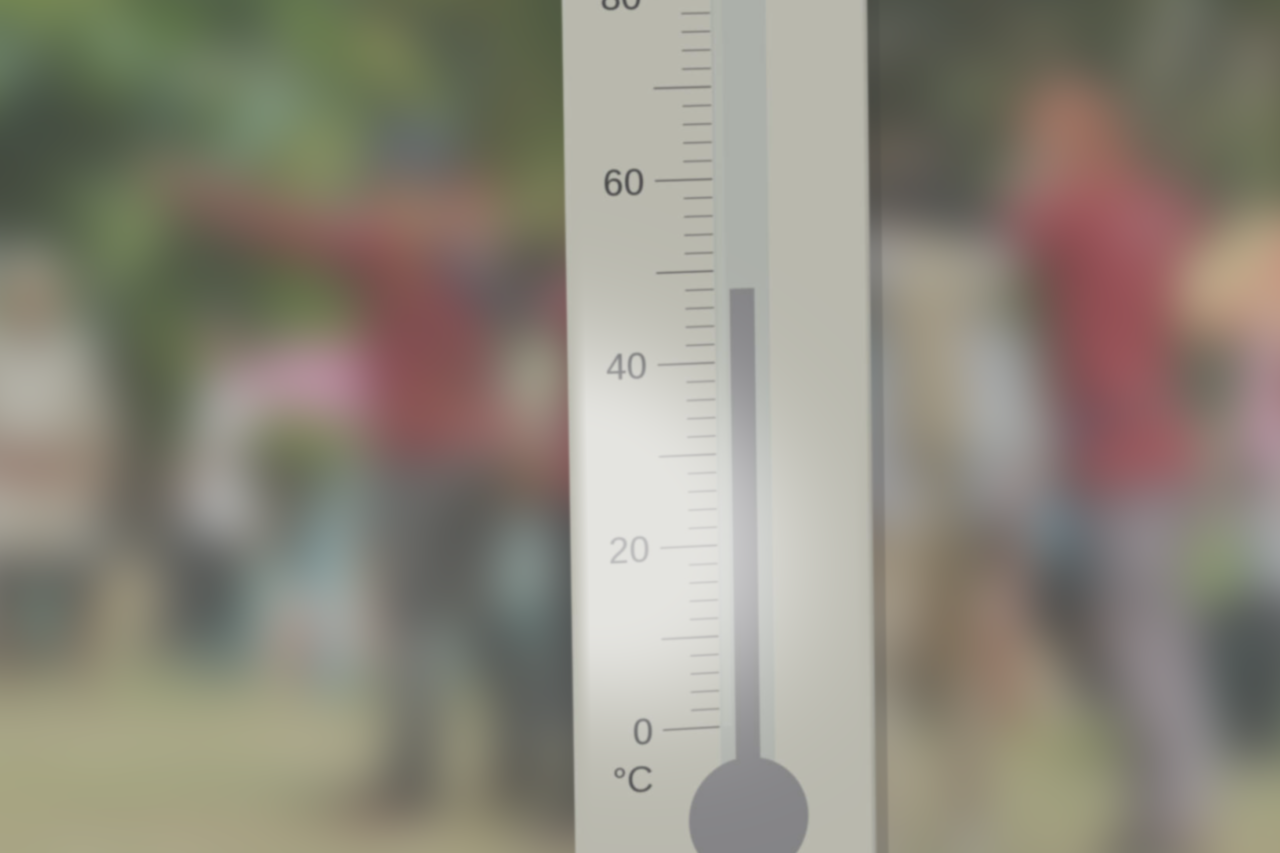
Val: 48 °C
